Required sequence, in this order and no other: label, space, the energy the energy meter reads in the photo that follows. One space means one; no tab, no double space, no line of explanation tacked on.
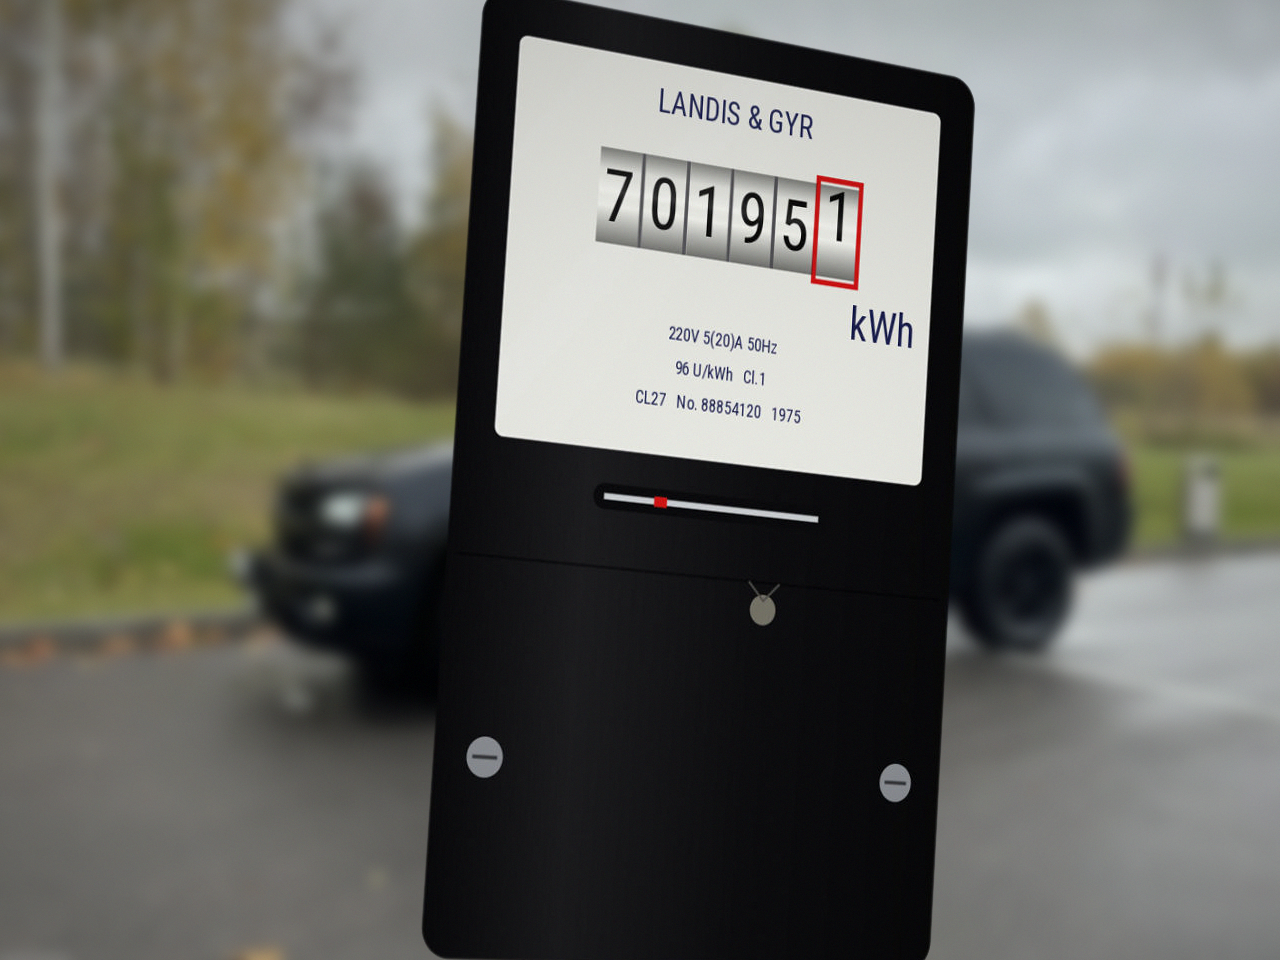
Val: 70195.1 kWh
